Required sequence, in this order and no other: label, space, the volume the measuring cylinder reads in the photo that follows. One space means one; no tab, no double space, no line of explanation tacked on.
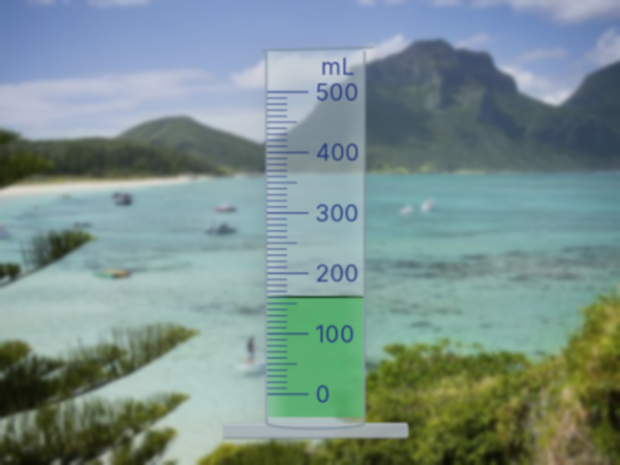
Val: 160 mL
